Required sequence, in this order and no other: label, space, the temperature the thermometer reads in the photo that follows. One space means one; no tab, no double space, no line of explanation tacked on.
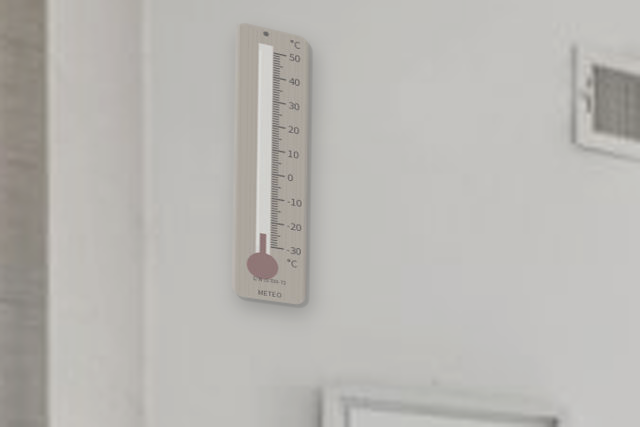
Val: -25 °C
